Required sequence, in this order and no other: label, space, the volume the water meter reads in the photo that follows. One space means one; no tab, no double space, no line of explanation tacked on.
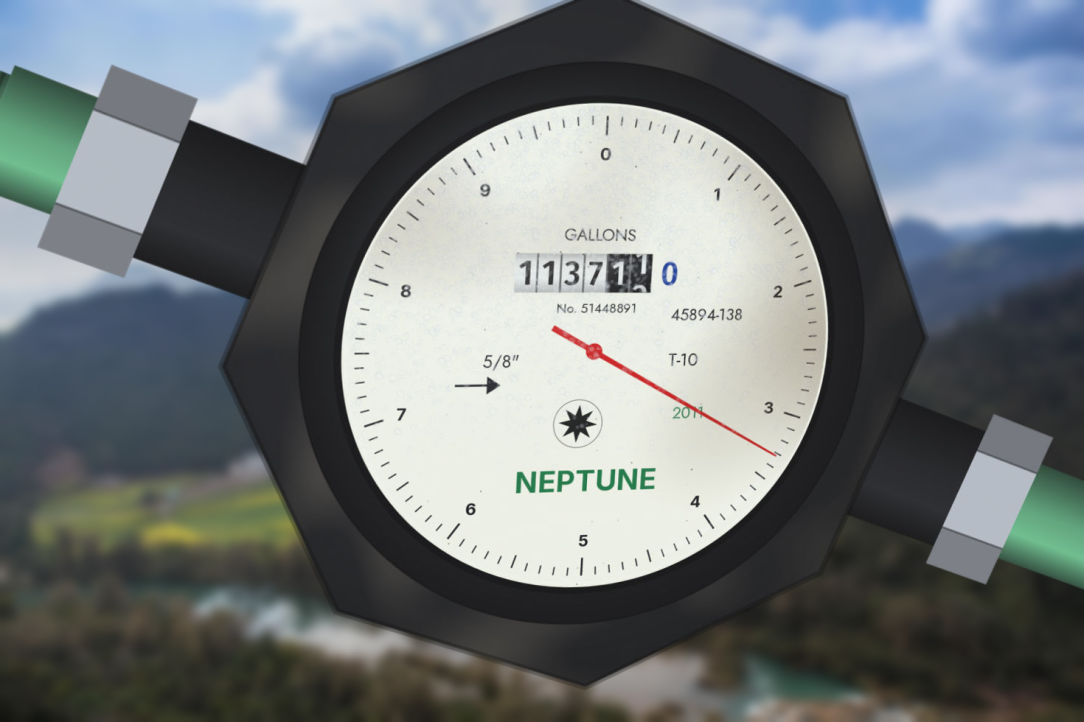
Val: 1137113.3 gal
